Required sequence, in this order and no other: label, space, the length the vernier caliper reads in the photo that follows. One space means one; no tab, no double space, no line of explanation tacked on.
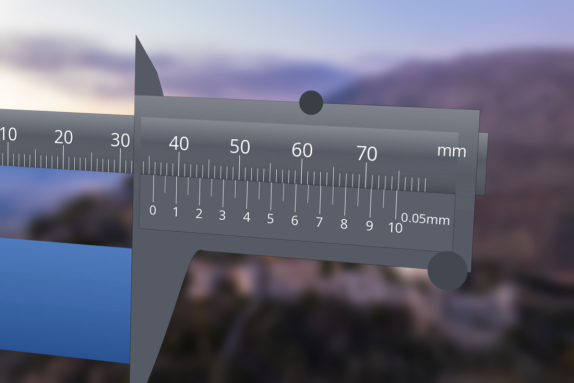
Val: 35.8 mm
